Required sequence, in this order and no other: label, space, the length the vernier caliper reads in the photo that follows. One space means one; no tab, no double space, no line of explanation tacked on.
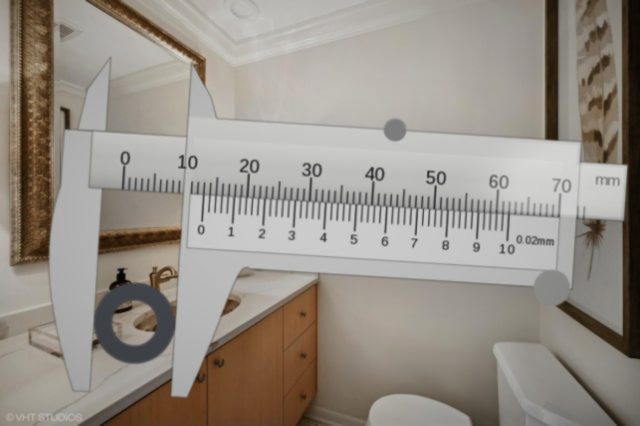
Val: 13.0 mm
